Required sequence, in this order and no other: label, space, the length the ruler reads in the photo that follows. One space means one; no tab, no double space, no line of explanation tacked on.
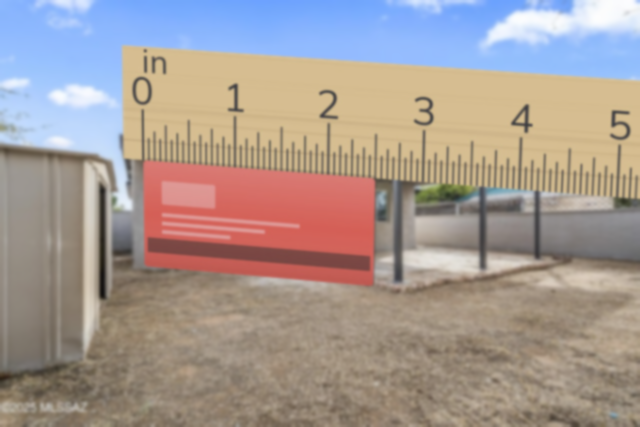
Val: 2.5 in
